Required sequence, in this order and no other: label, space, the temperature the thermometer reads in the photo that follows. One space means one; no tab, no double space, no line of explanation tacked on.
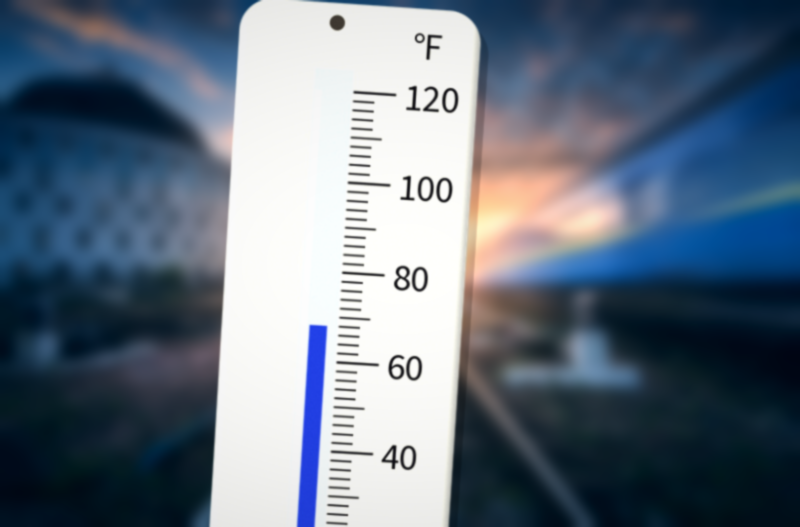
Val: 68 °F
